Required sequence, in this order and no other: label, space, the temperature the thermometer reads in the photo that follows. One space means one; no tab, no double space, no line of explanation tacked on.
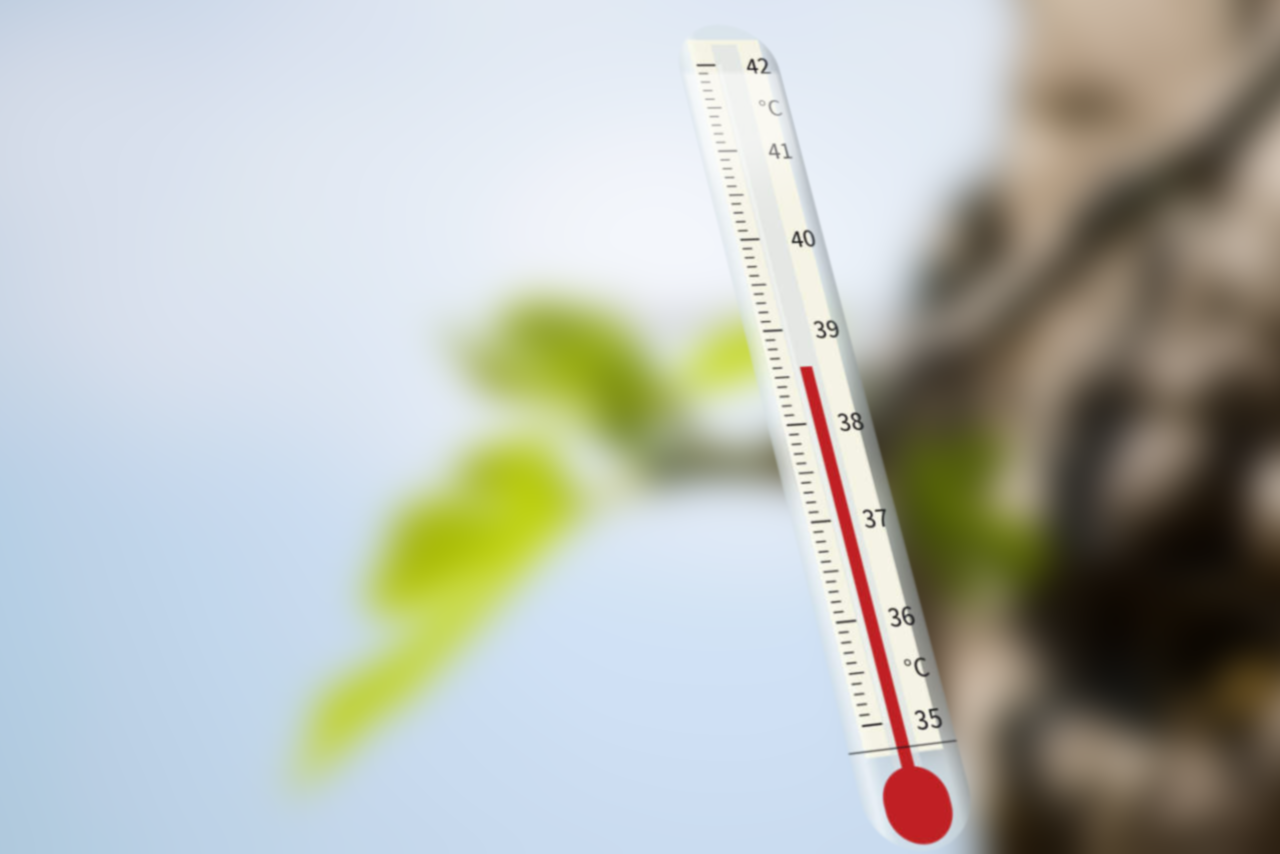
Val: 38.6 °C
